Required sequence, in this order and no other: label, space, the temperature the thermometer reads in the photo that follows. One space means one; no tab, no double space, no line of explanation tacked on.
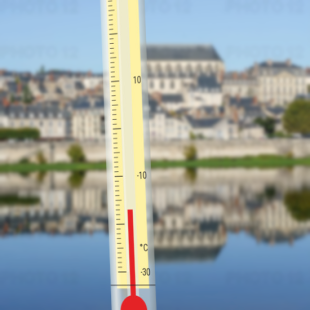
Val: -17 °C
